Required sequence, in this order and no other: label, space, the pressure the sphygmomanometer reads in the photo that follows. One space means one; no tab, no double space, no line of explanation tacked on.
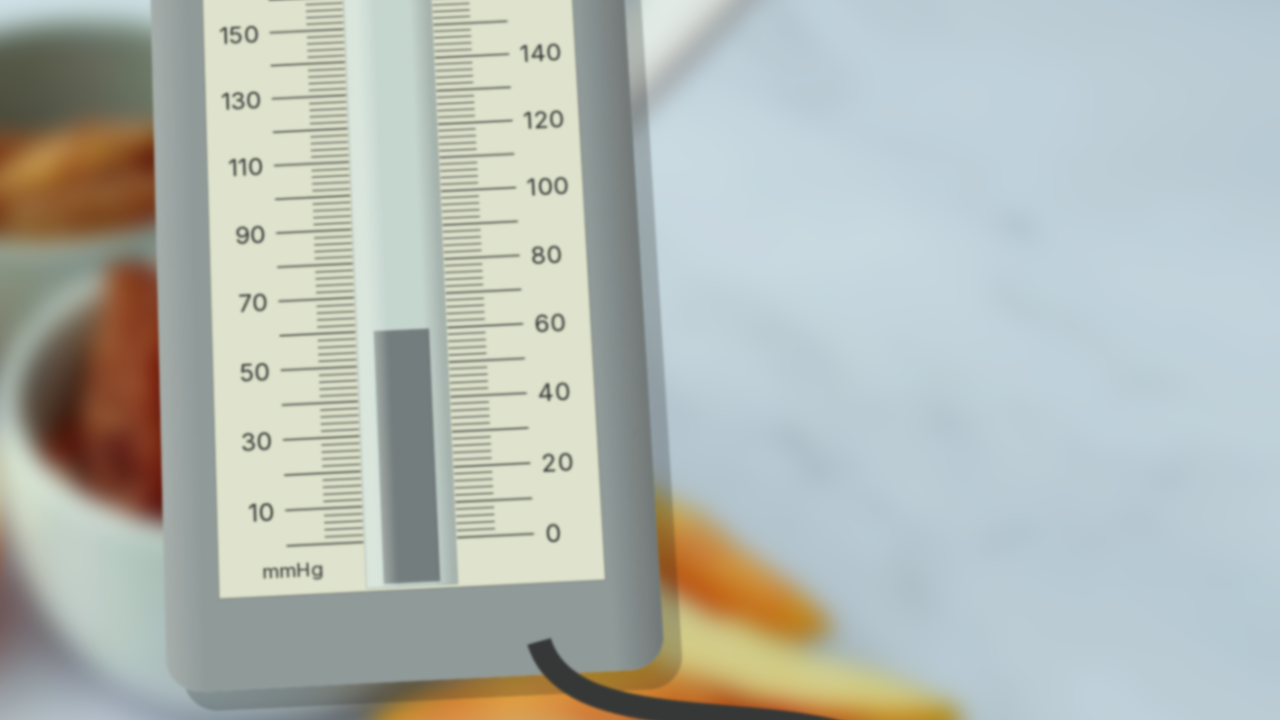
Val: 60 mmHg
